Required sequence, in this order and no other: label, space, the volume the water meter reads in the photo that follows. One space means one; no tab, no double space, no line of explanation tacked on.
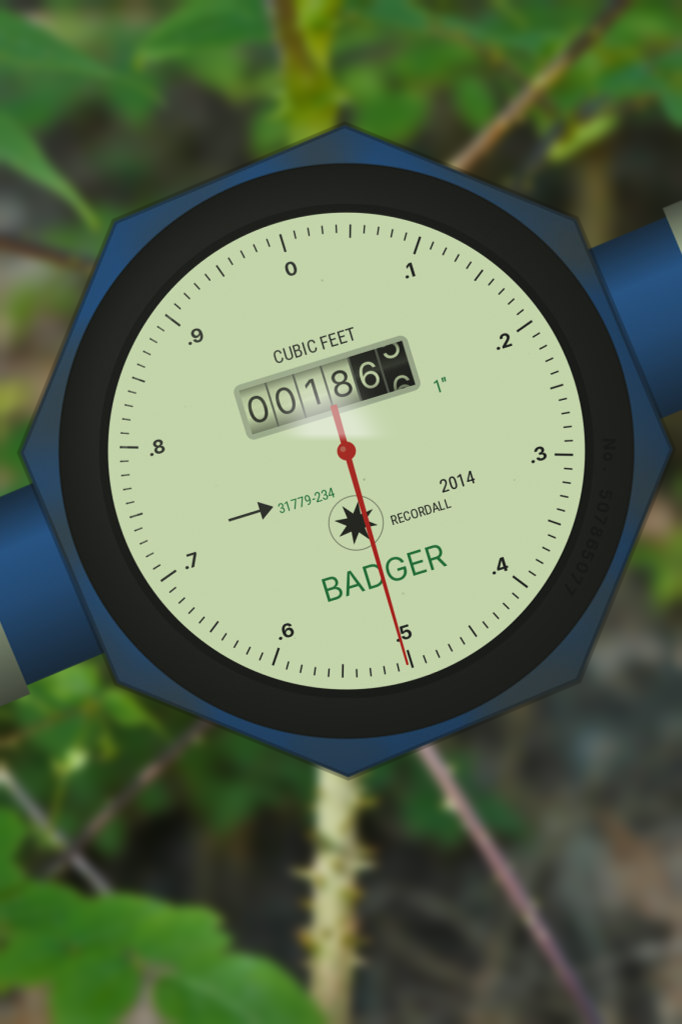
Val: 1865.50 ft³
